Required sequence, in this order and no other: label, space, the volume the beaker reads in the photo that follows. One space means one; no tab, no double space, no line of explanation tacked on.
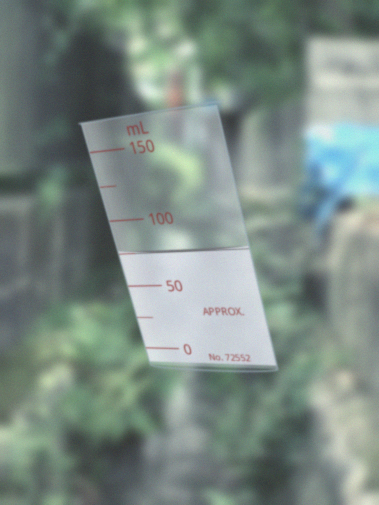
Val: 75 mL
